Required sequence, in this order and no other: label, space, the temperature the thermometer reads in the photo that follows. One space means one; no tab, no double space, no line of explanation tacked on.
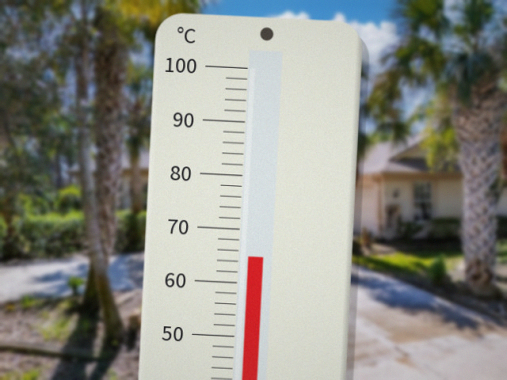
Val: 65 °C
